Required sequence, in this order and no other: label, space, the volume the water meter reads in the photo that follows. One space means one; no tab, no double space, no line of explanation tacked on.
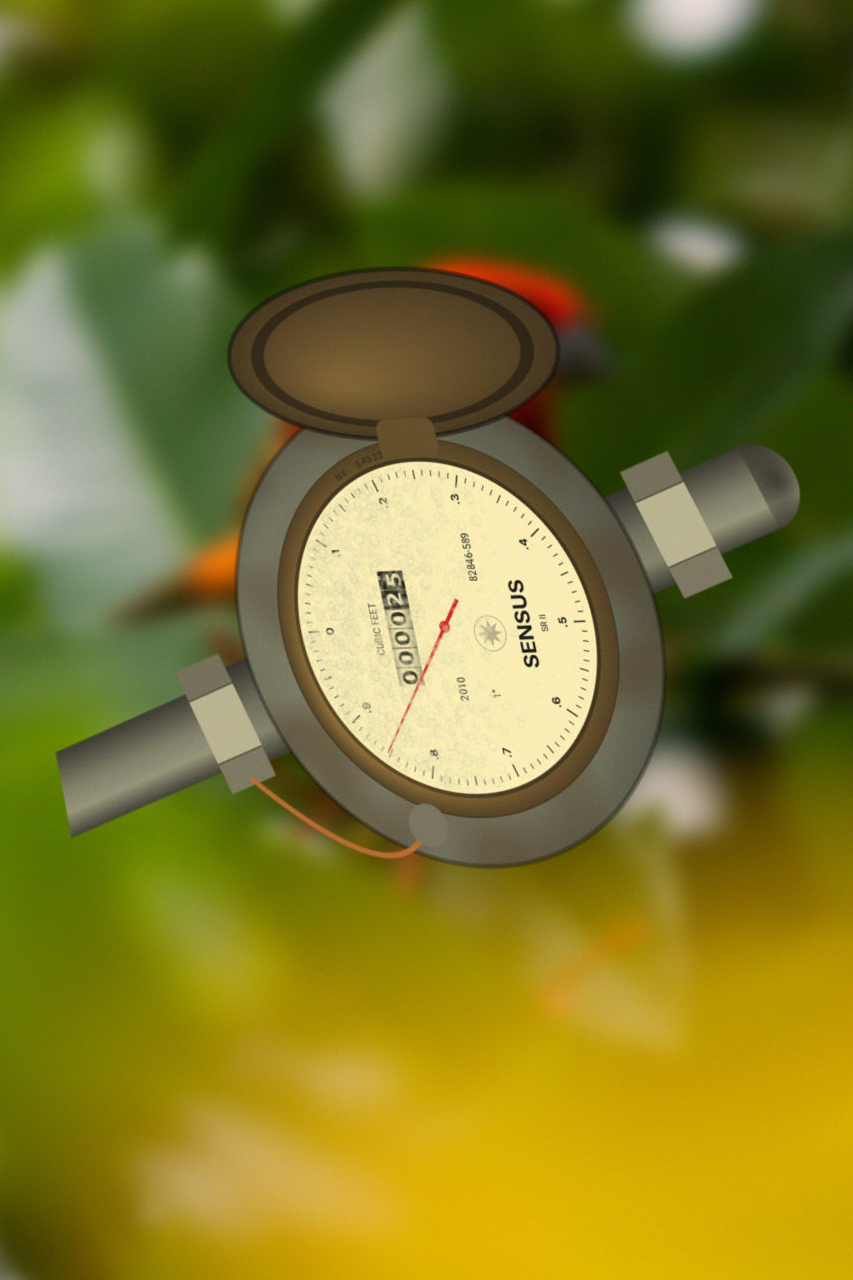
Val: 24.85 ft³
